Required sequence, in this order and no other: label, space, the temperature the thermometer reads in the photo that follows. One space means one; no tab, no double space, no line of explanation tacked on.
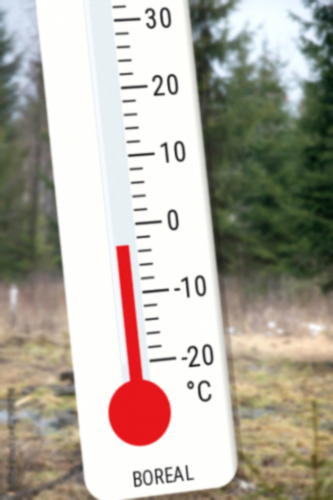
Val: -3 °C
